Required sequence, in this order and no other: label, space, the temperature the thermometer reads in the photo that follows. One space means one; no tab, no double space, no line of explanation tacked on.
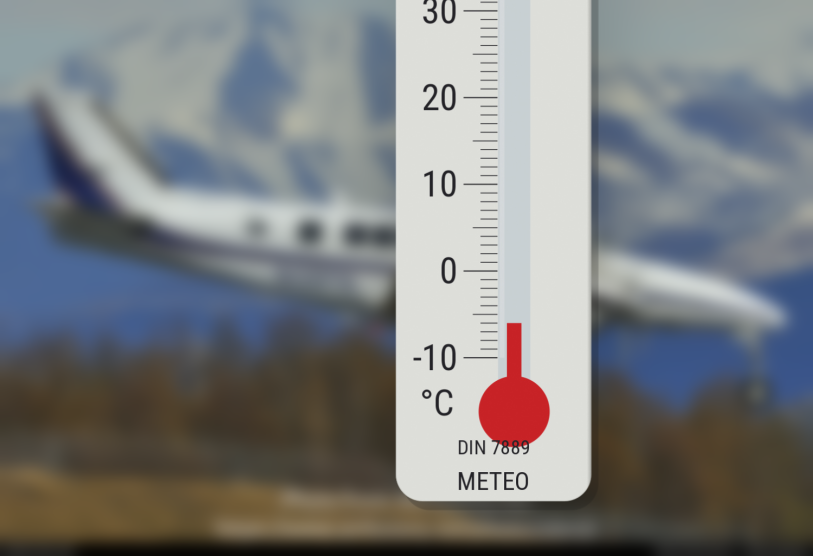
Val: -6 °C
